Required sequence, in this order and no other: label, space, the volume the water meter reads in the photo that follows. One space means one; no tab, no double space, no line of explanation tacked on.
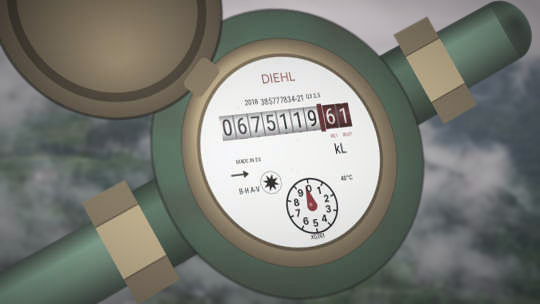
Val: 675119.609 kL
